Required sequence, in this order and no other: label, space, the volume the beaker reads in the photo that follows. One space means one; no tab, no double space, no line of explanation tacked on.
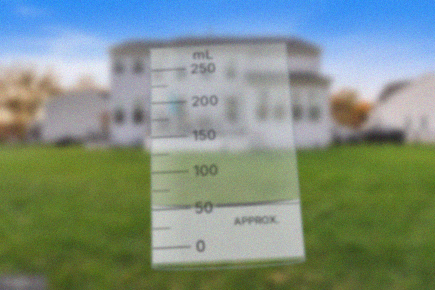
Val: 50 mL
